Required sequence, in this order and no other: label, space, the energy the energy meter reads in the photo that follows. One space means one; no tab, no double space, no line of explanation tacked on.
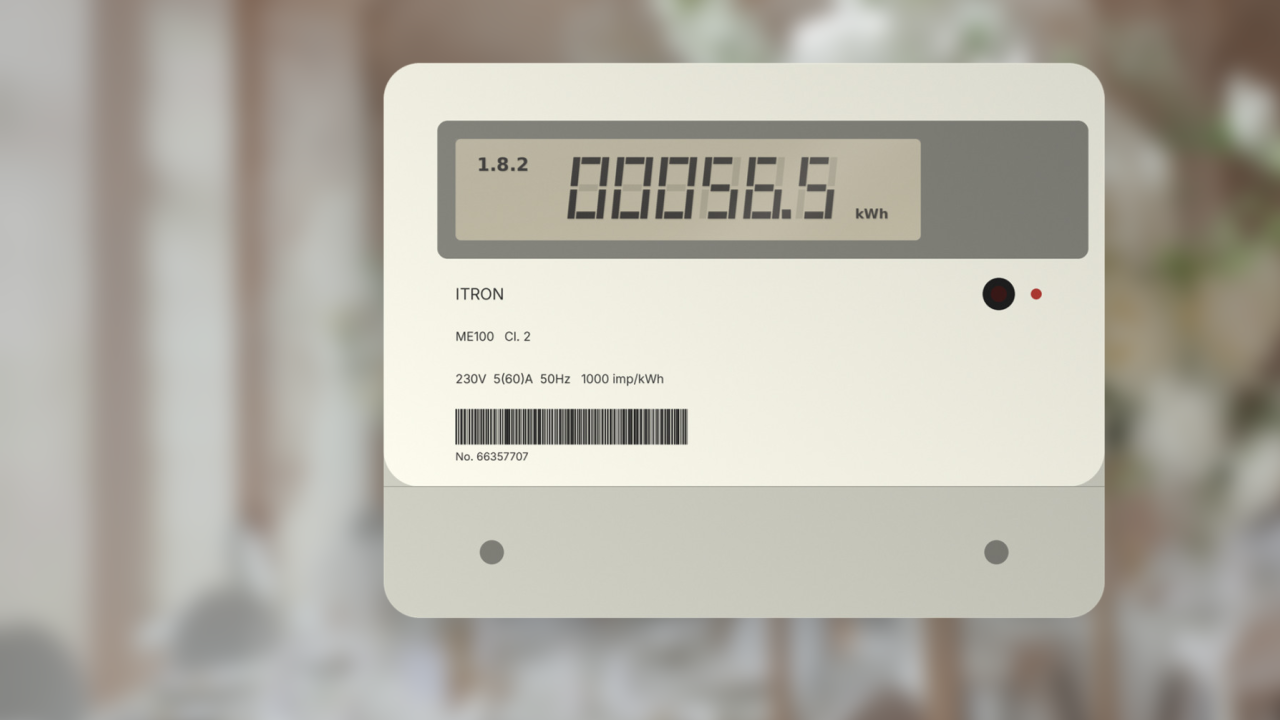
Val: 56.5 kWh
